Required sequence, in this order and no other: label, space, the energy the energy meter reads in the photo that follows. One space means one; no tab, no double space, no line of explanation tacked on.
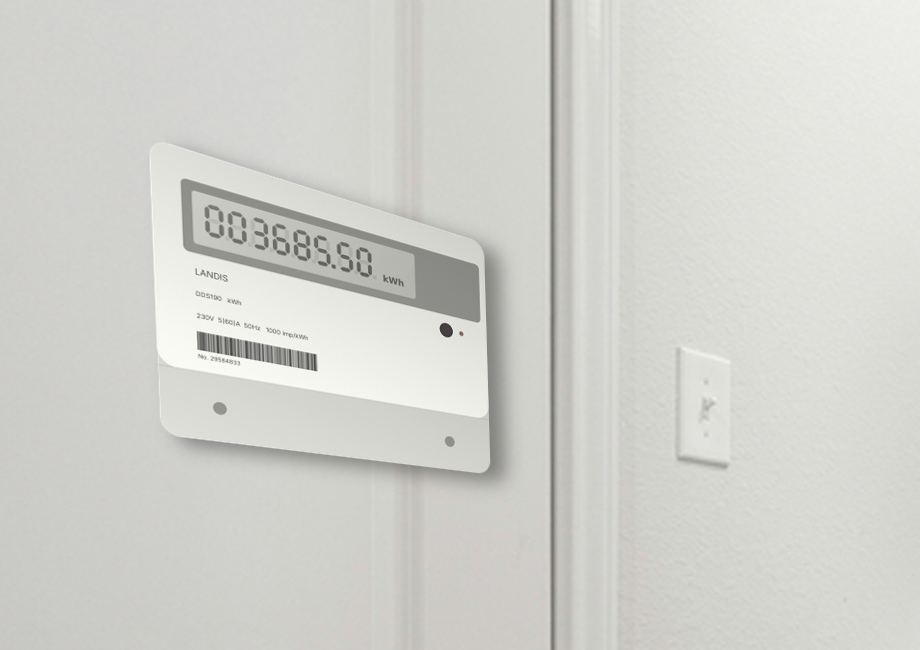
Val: 3685.50 kWh
